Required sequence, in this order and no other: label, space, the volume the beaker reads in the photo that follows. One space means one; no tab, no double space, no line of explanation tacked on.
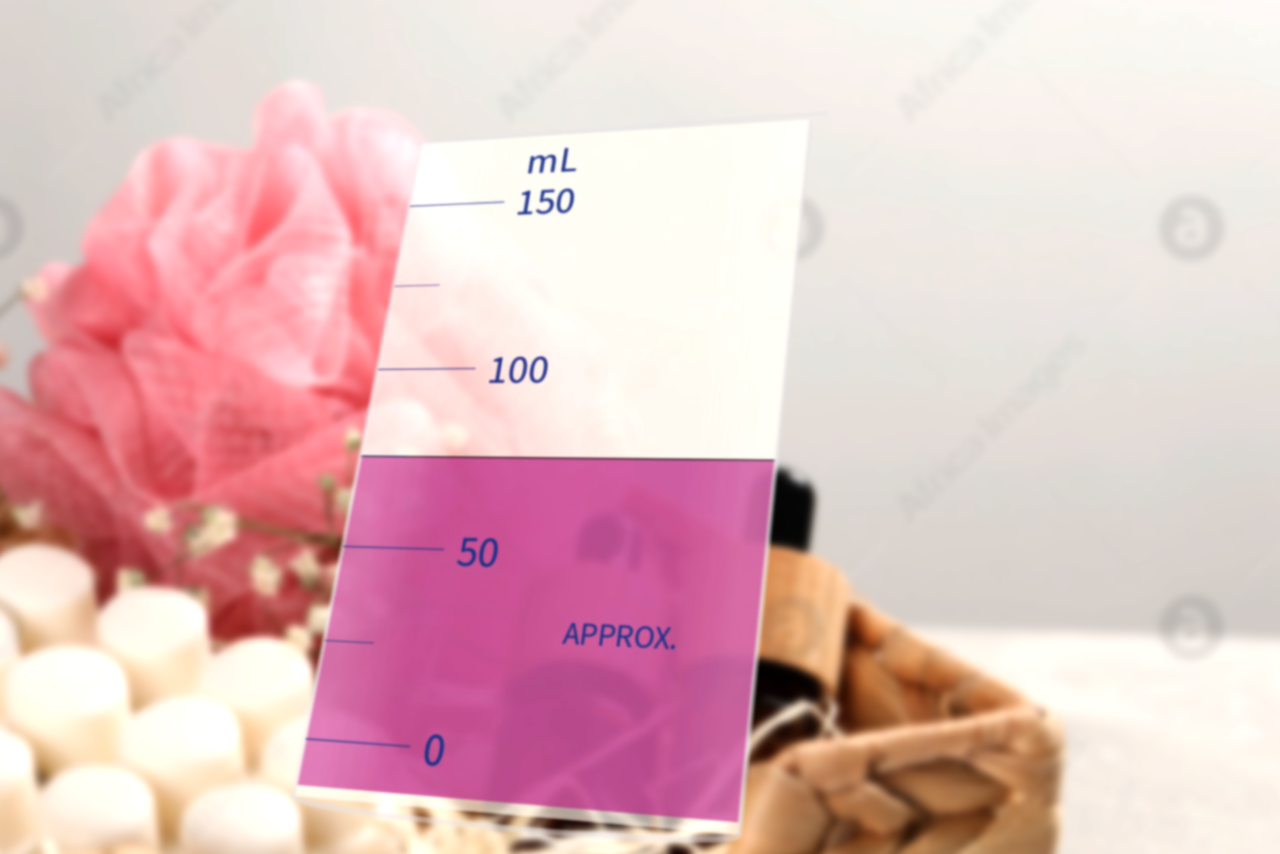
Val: 75 mL
